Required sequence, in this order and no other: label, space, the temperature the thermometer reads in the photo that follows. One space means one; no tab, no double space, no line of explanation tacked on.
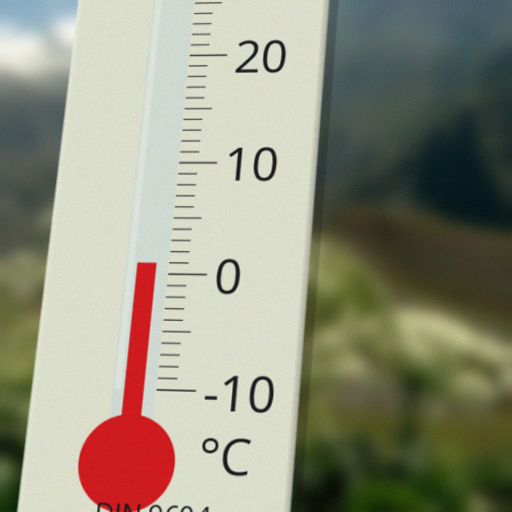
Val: 1 °C
